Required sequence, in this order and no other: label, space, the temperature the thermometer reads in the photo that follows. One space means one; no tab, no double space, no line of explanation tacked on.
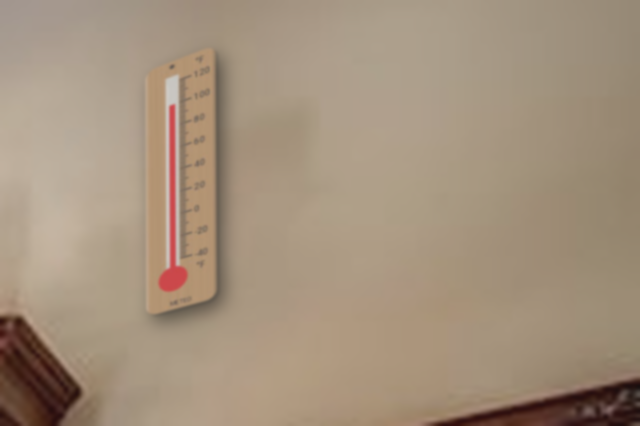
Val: 100 °F
